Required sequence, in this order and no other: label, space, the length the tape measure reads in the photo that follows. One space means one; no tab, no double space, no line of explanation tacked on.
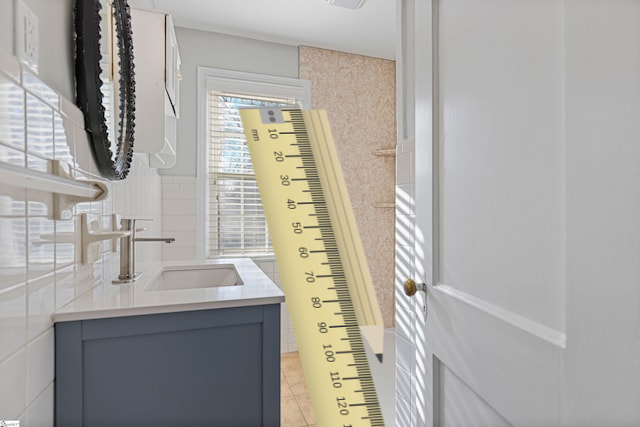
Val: 105 mm
